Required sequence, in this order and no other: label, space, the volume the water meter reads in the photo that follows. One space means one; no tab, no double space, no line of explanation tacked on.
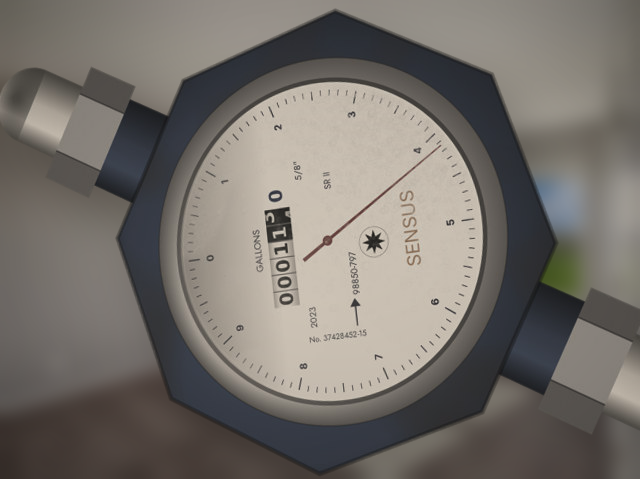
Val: 1134.1 gal
